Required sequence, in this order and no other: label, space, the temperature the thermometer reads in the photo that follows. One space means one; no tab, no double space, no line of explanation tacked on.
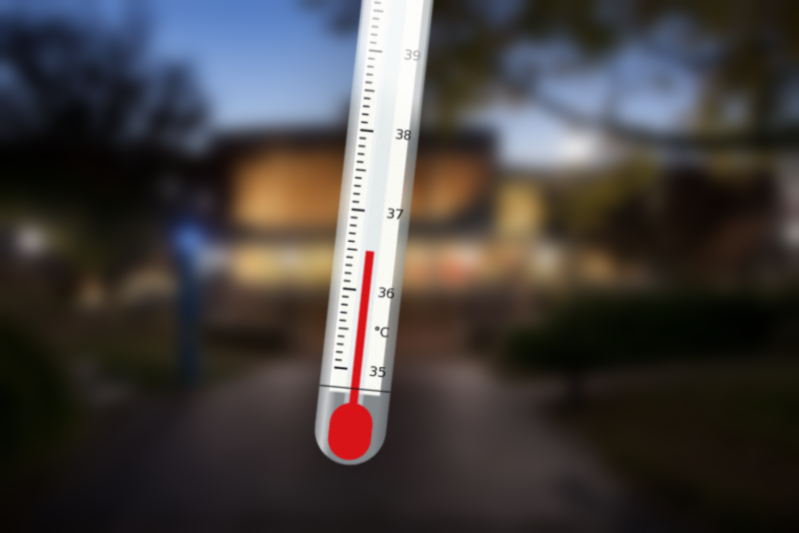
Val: 36.5 °C
